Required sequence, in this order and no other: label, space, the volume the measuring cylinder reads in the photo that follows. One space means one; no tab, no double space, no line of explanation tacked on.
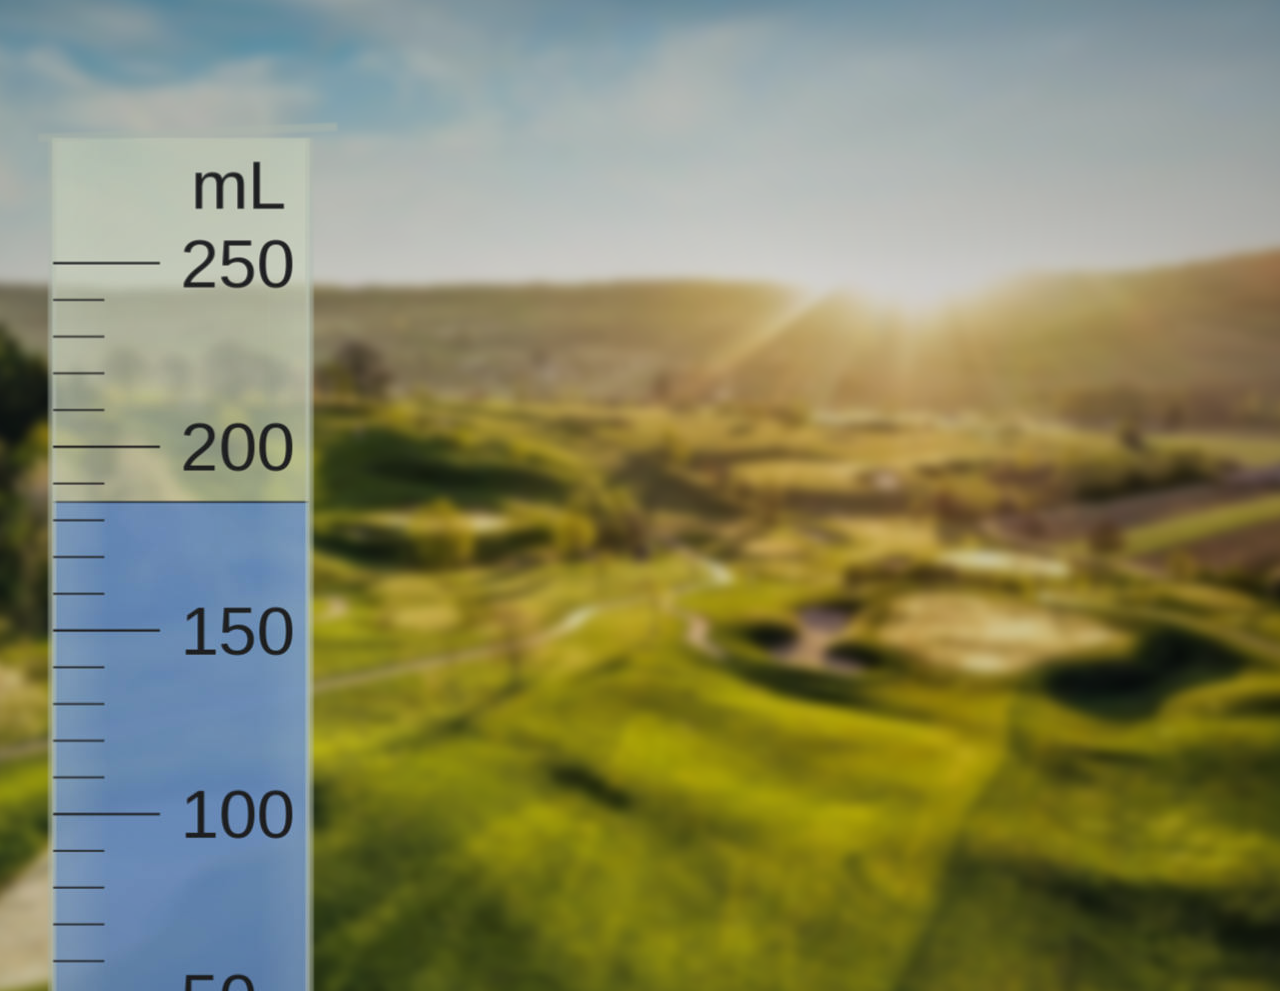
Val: 185 mL
